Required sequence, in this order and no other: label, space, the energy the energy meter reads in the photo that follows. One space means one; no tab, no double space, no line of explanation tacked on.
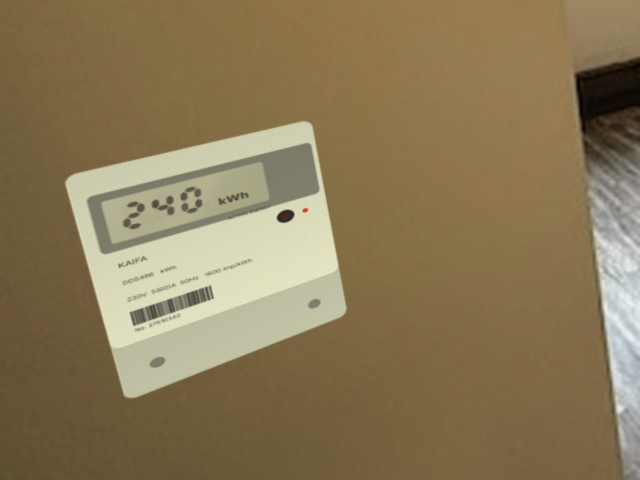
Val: 240 kWh
